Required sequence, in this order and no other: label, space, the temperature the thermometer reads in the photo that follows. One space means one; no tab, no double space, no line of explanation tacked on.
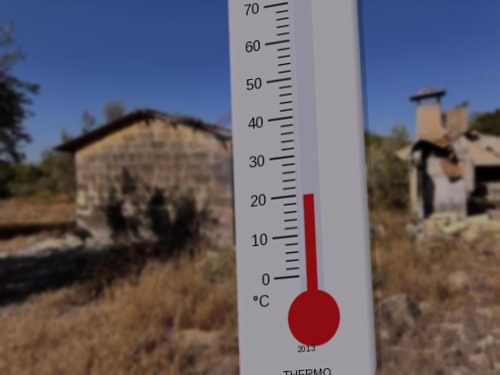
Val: 20 °C
